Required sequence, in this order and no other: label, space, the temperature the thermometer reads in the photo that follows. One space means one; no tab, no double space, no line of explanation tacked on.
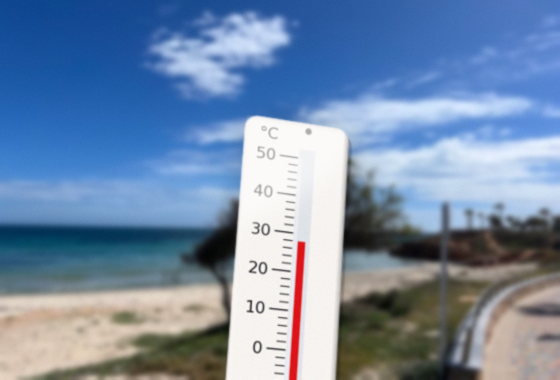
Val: 28 °C
